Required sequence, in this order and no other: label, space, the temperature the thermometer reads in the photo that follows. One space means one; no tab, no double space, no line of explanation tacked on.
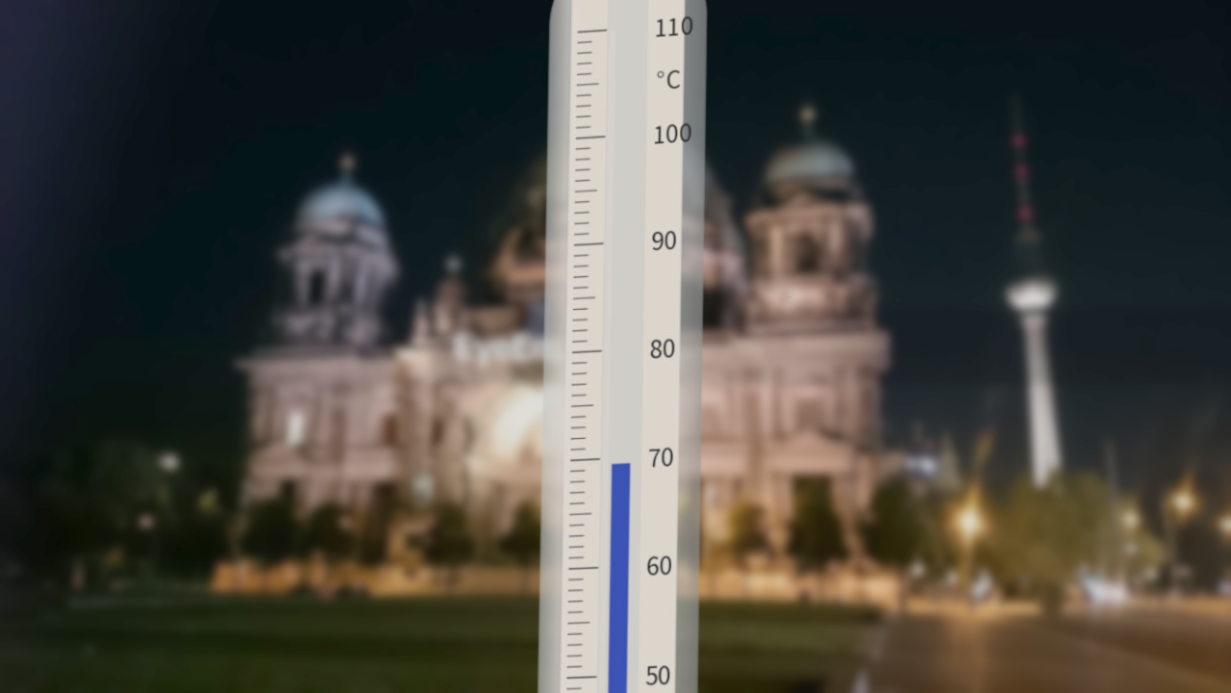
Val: 69.5 °C
